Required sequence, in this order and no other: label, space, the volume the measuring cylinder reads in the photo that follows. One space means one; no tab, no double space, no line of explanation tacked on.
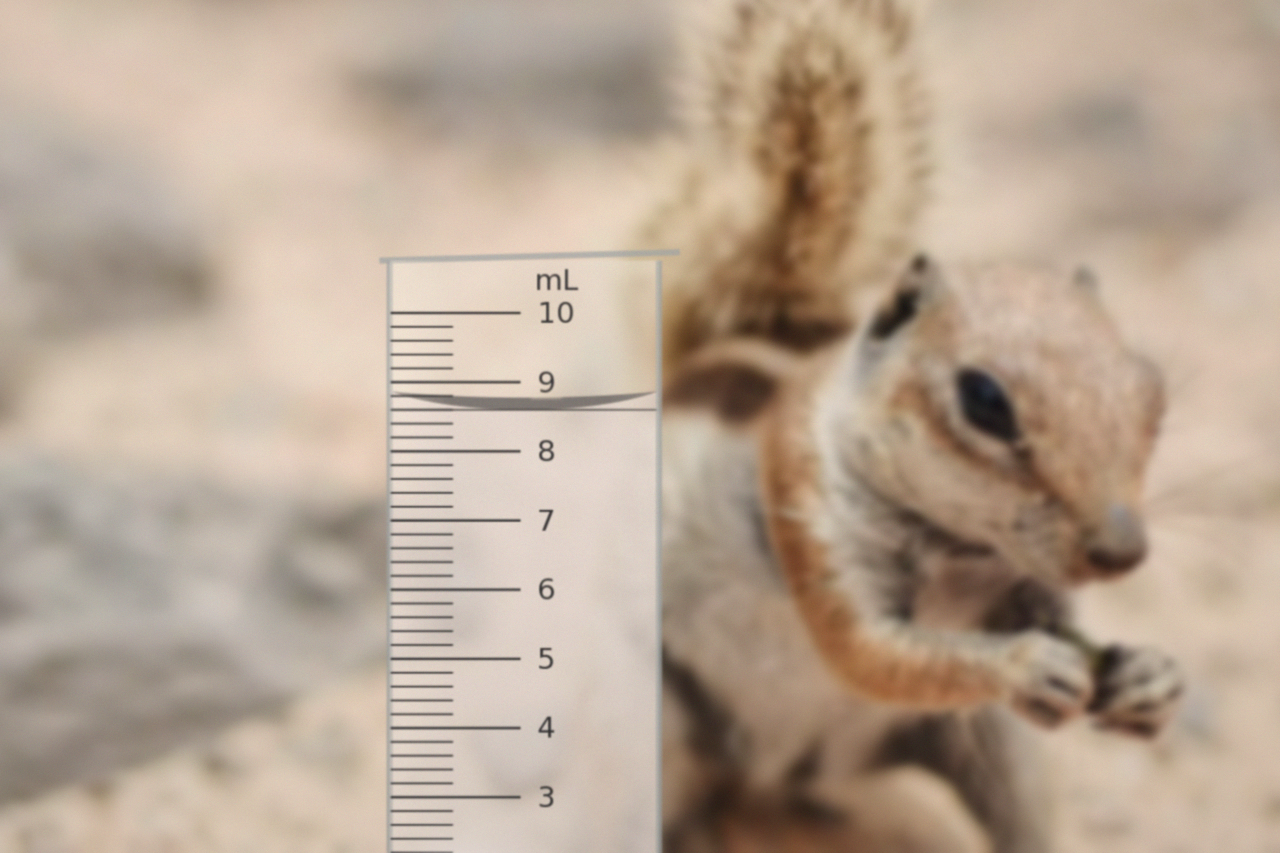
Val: 8.6 mL
